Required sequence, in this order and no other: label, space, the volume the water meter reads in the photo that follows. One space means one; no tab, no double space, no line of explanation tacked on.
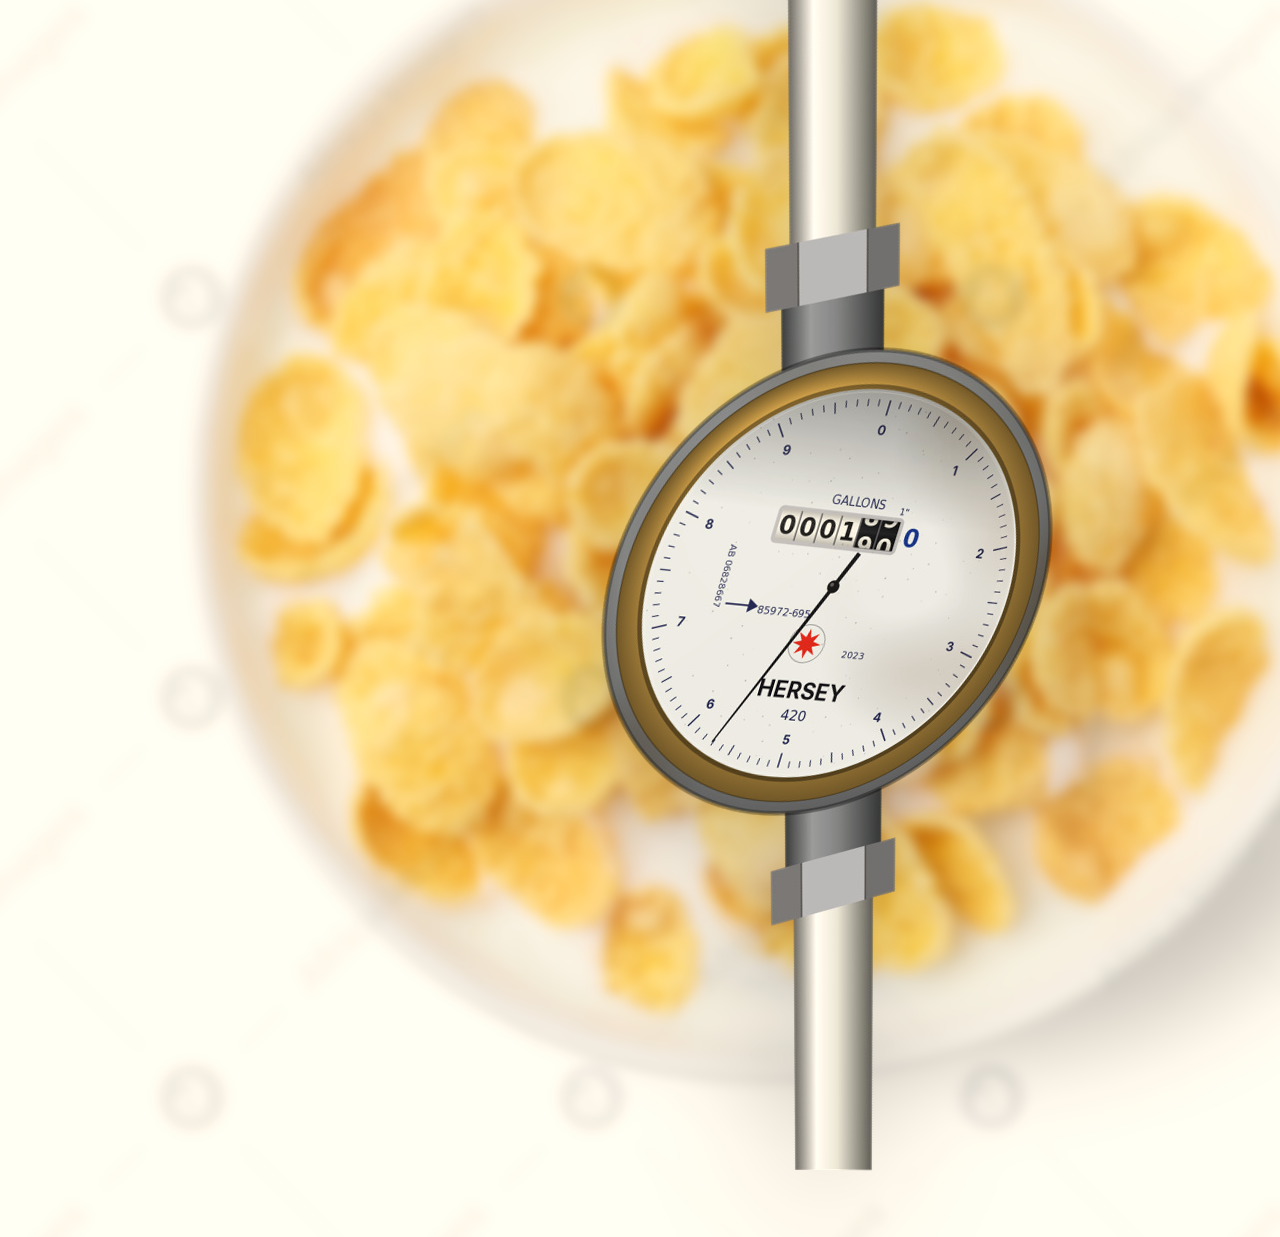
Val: 1895.7 gal
